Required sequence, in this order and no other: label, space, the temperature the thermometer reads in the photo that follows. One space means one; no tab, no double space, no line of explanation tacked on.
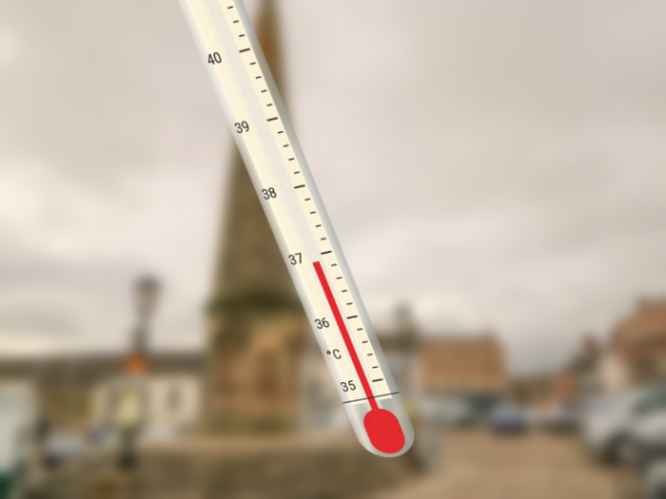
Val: 36.9 °C
